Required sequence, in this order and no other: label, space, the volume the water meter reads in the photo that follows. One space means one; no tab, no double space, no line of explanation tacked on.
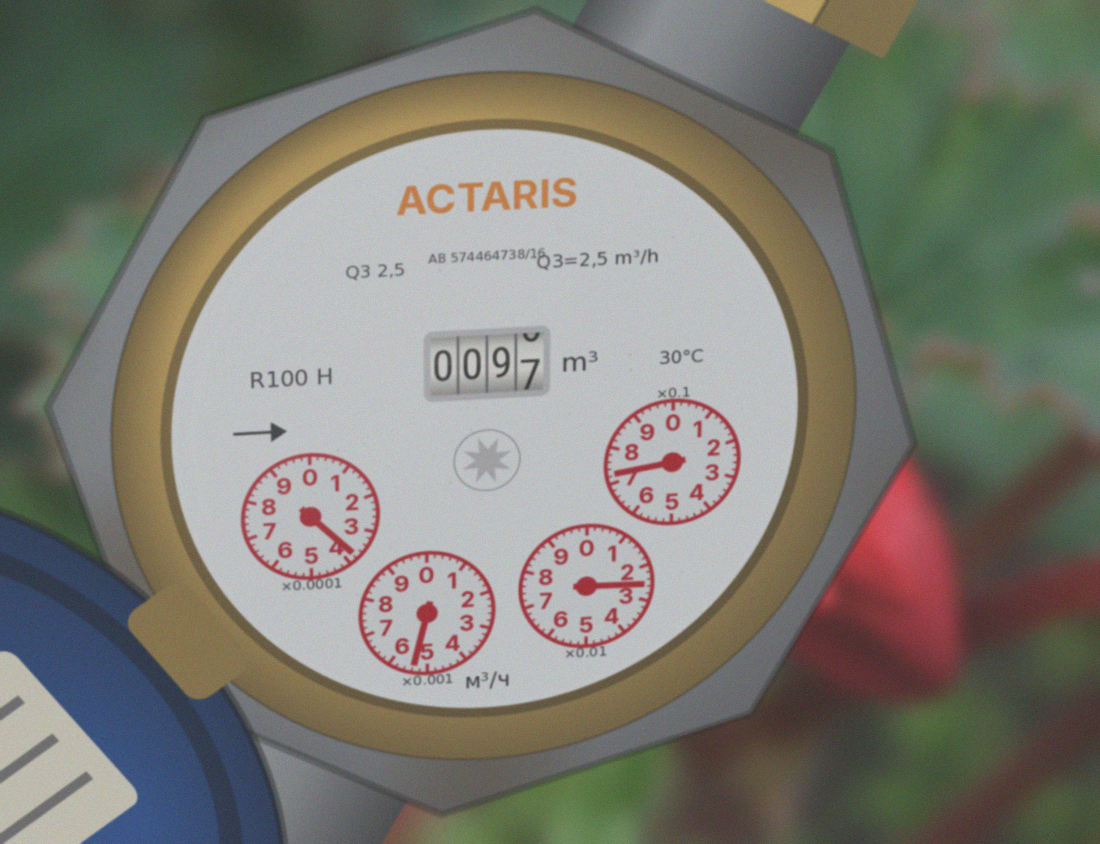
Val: 96.7253 m³
